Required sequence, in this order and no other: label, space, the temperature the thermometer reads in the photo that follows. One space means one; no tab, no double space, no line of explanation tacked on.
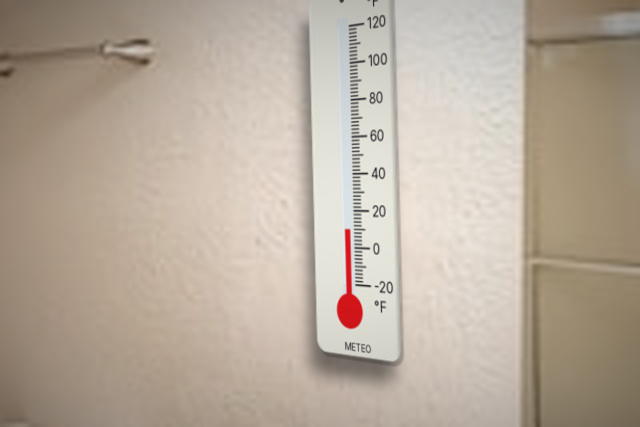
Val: 10 °F
